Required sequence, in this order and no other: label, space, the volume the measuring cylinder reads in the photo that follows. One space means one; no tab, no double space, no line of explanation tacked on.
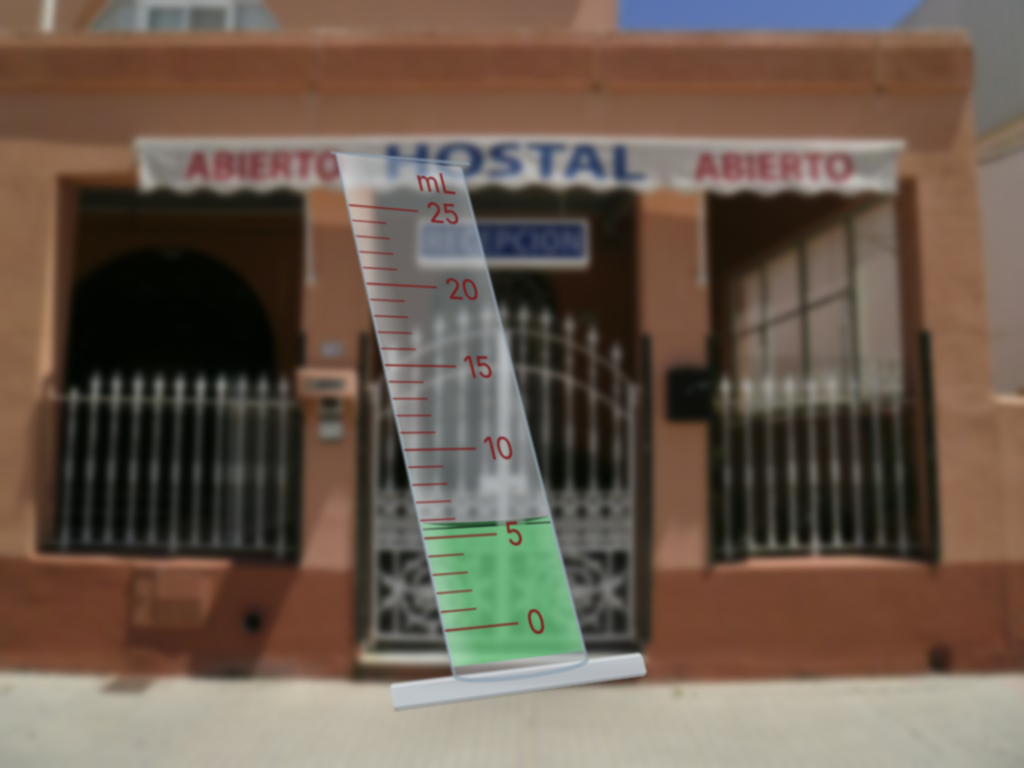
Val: 5.5 mL
